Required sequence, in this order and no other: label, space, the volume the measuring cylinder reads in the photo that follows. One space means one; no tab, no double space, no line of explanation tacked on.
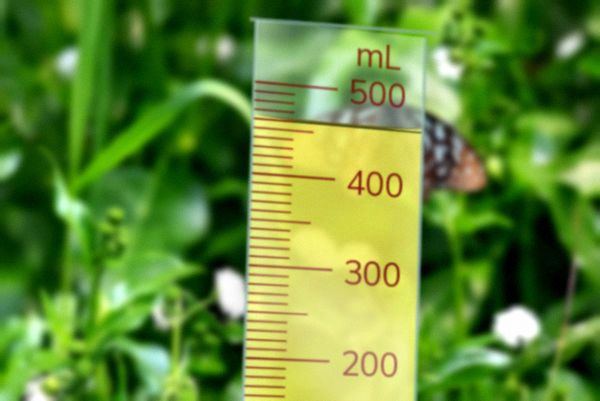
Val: 460 mL
